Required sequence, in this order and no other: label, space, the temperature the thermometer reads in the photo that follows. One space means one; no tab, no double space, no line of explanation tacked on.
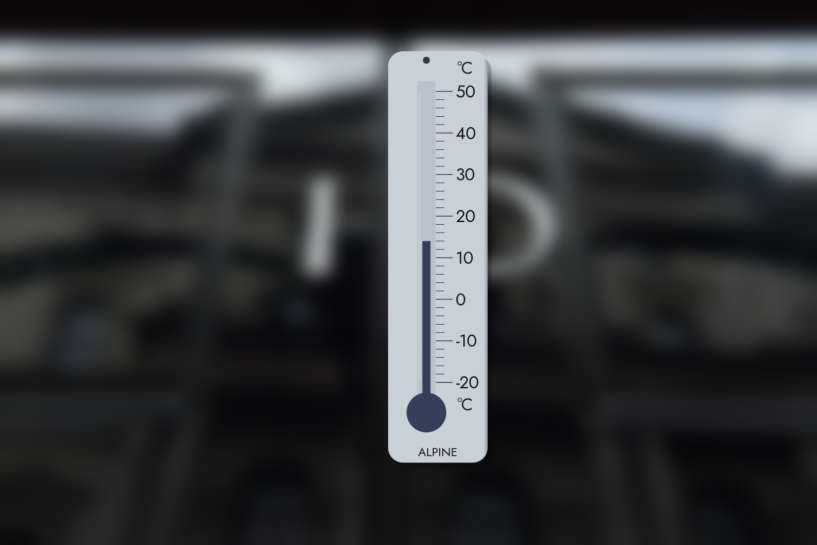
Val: 14 °C
